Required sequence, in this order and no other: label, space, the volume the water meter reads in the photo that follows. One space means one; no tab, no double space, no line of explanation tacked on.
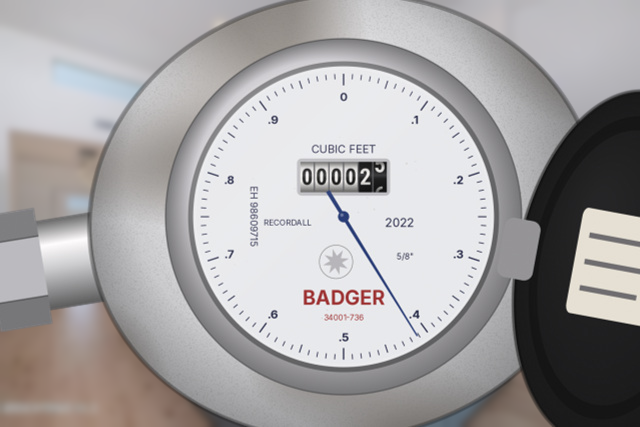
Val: 25.41 ft³
